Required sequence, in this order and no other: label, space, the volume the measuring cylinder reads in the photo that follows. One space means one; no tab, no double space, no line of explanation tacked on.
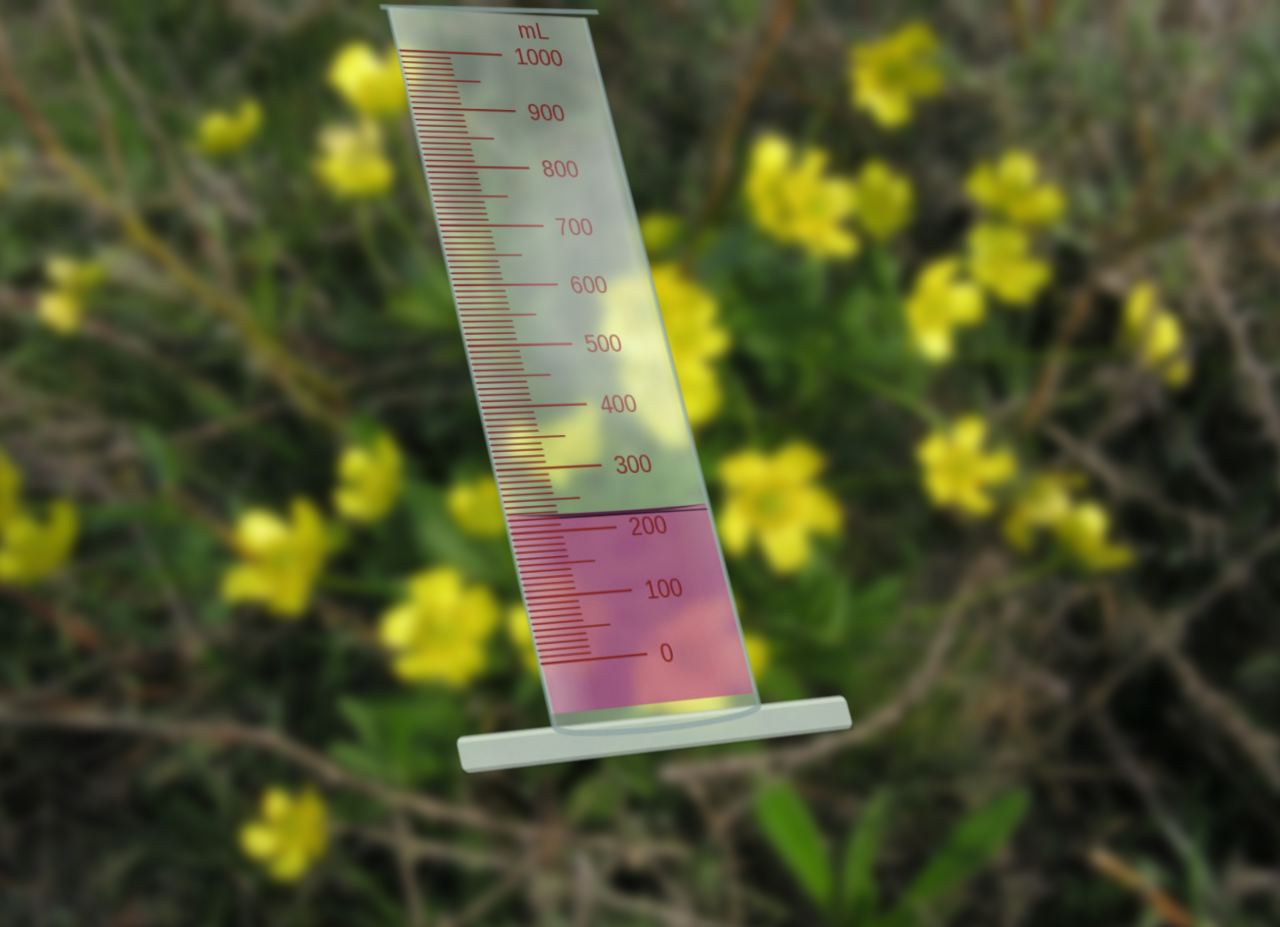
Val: 220 mL
